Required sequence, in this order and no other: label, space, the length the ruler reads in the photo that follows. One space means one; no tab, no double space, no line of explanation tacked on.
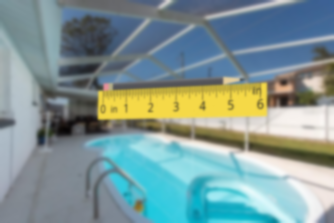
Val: 5.5 in
